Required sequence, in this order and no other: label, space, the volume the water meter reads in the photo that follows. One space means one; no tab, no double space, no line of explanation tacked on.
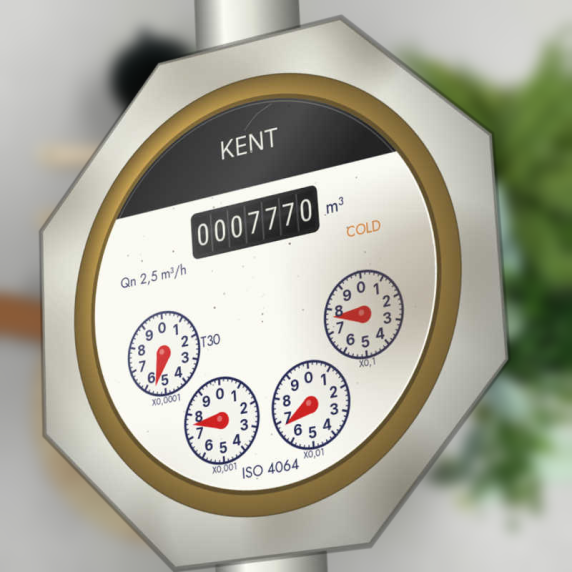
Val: 7770.7675 m³
